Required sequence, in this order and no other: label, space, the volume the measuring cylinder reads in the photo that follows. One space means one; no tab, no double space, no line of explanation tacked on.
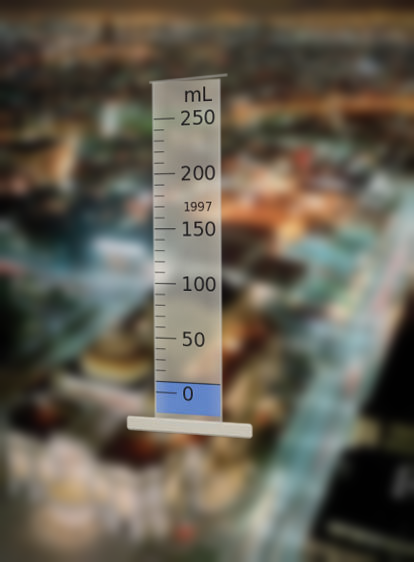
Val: 10 mL
